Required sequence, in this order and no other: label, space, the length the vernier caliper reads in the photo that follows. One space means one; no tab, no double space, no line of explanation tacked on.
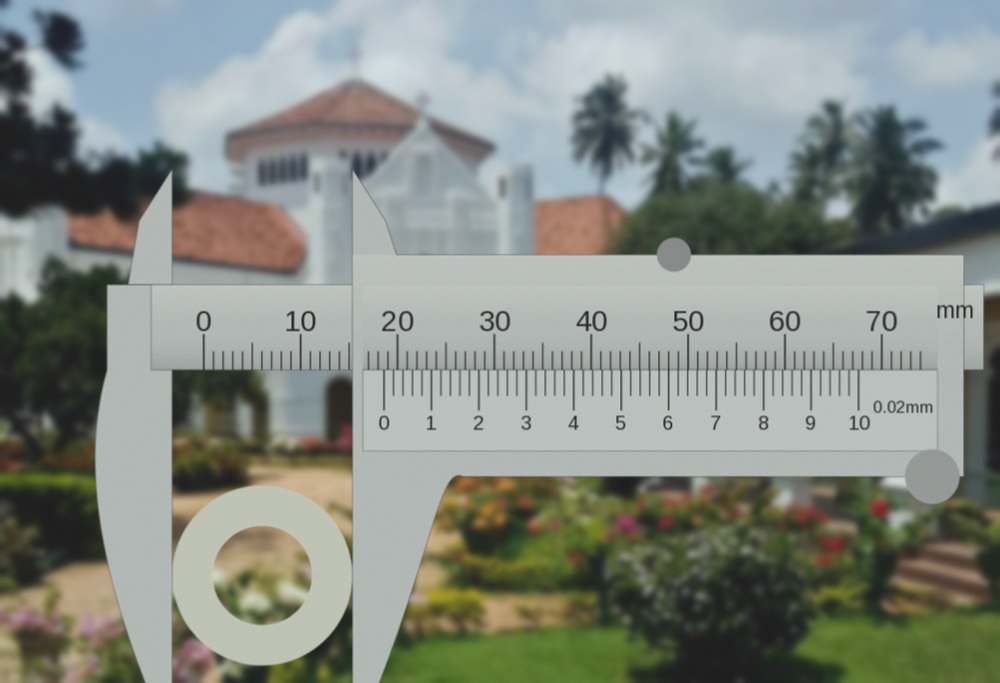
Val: 18.6 mm
